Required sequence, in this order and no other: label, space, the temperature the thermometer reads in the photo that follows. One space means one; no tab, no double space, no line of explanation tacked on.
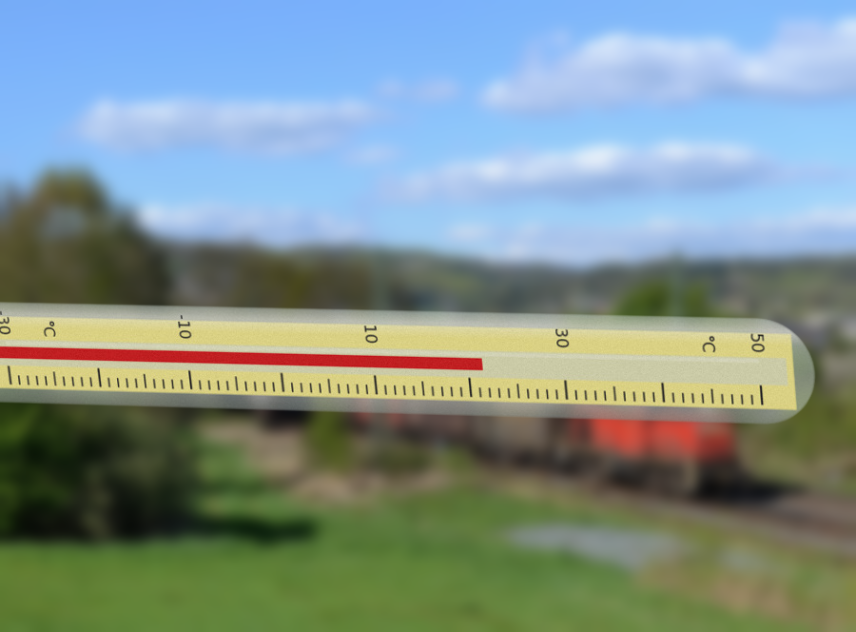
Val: 21.5 °C
